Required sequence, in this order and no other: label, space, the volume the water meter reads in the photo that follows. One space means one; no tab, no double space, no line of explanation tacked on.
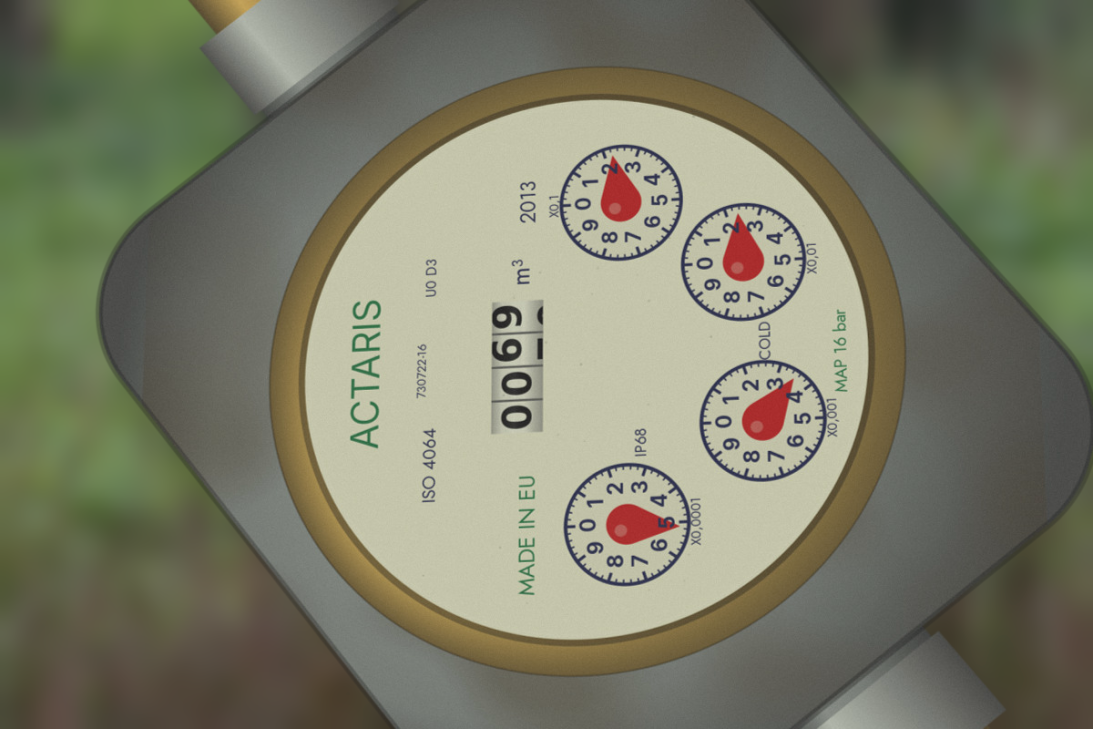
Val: 69.2235 m³
